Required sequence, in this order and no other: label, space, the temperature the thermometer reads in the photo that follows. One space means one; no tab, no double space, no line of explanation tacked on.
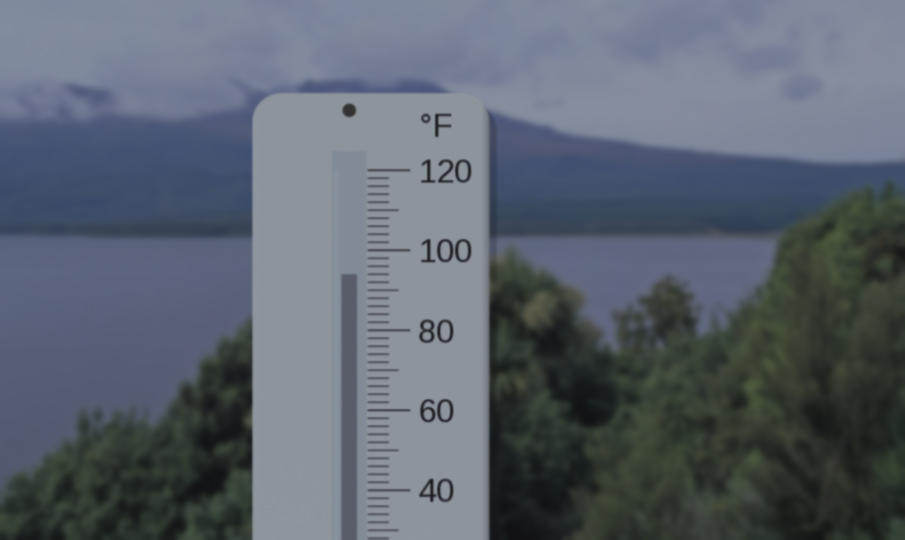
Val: 94 °F
